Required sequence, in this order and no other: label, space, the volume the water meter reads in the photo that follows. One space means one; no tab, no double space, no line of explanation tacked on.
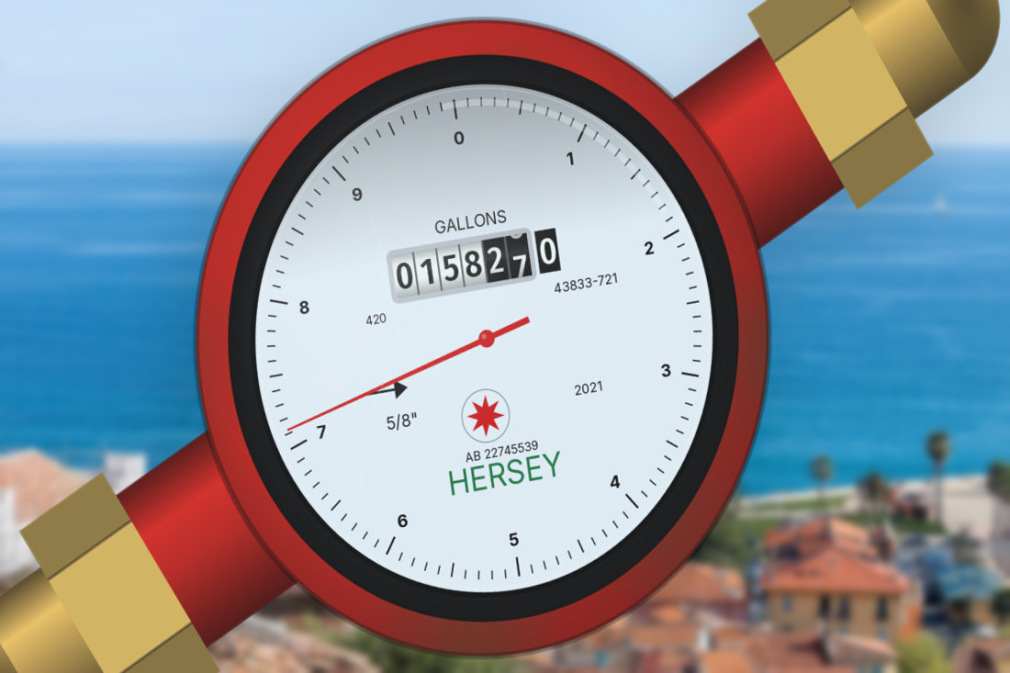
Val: 158267.1 gal
